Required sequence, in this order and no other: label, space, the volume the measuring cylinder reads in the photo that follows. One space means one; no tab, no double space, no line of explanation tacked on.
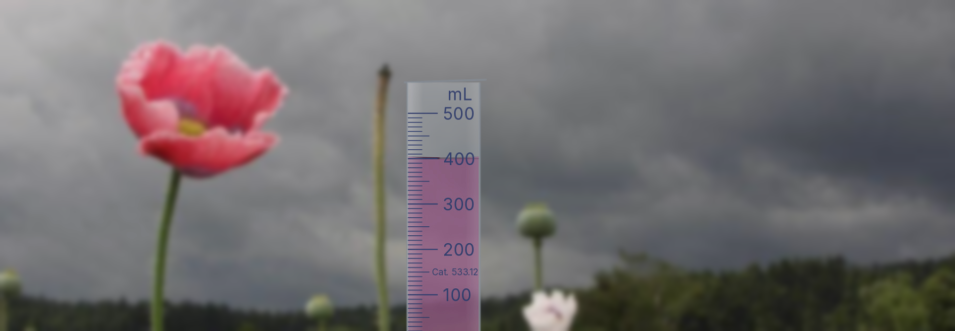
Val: 400 mL
